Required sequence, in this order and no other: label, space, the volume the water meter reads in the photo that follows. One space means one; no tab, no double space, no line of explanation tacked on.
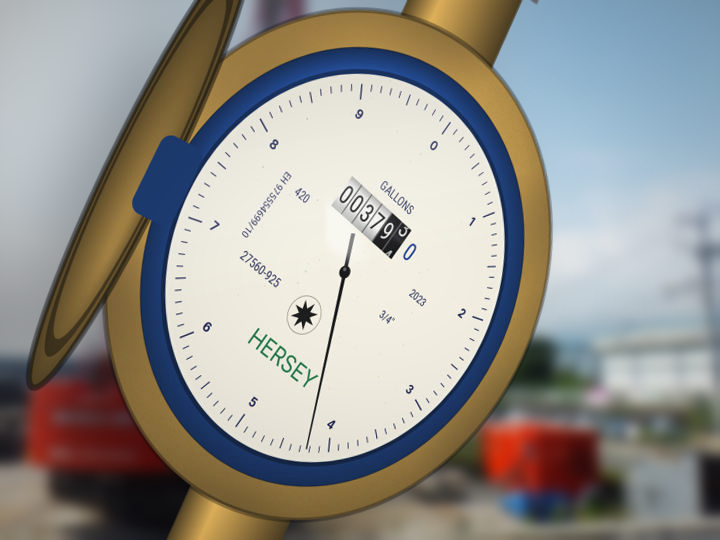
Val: 37934.2 gal
